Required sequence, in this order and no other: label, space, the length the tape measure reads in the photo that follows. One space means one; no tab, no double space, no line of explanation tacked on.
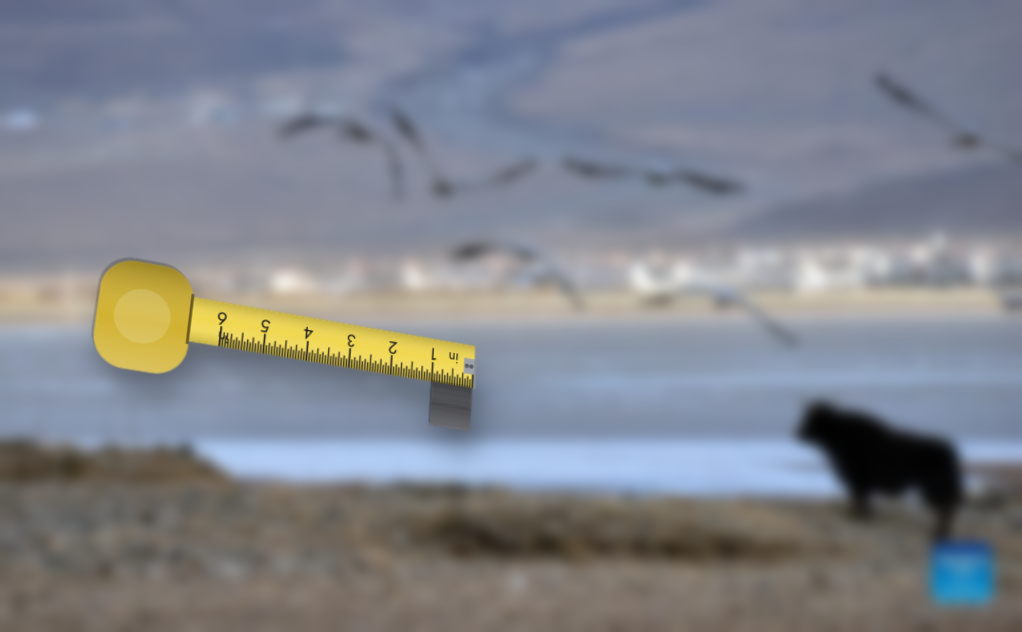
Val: 1 in
